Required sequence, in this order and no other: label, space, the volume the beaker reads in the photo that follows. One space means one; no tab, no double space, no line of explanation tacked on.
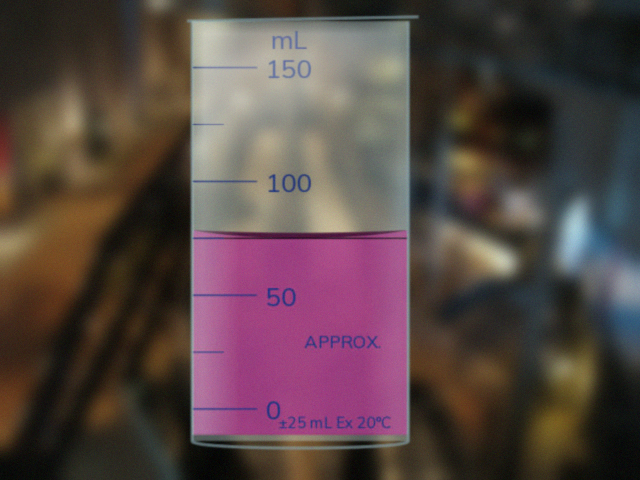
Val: 75 mL
